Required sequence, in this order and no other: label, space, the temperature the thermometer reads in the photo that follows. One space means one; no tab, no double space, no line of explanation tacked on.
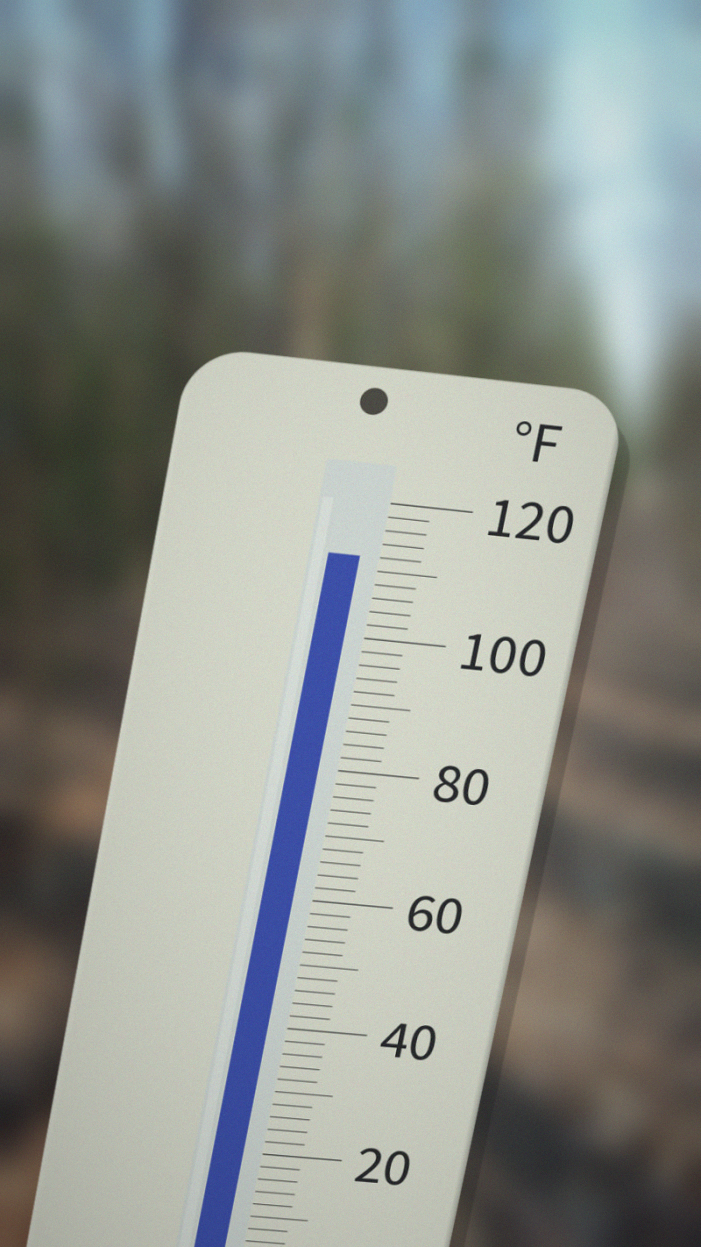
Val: 112 °F
